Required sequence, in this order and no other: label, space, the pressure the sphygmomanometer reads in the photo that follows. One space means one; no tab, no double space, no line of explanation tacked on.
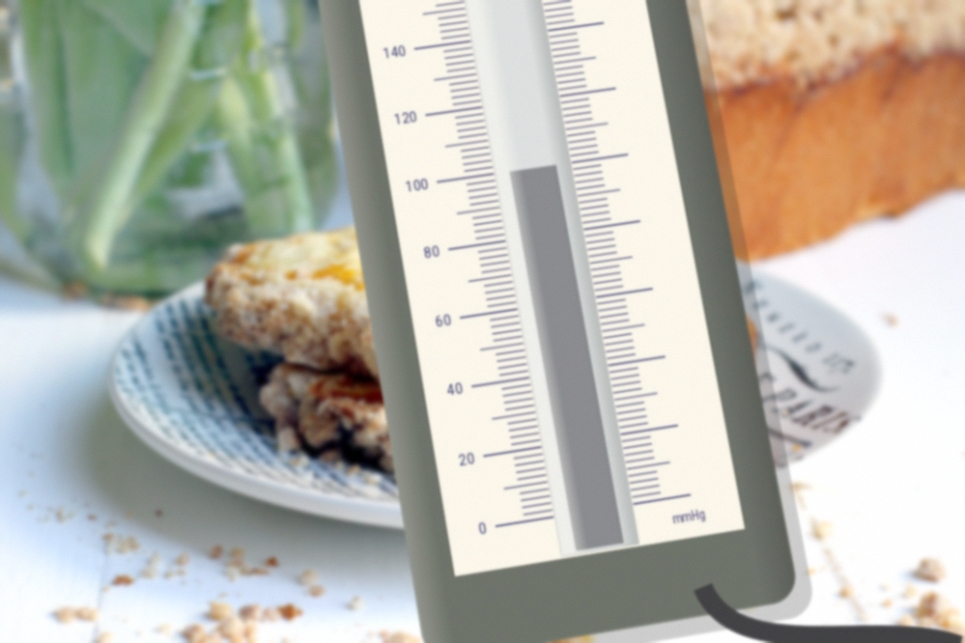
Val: 100 mmHg
